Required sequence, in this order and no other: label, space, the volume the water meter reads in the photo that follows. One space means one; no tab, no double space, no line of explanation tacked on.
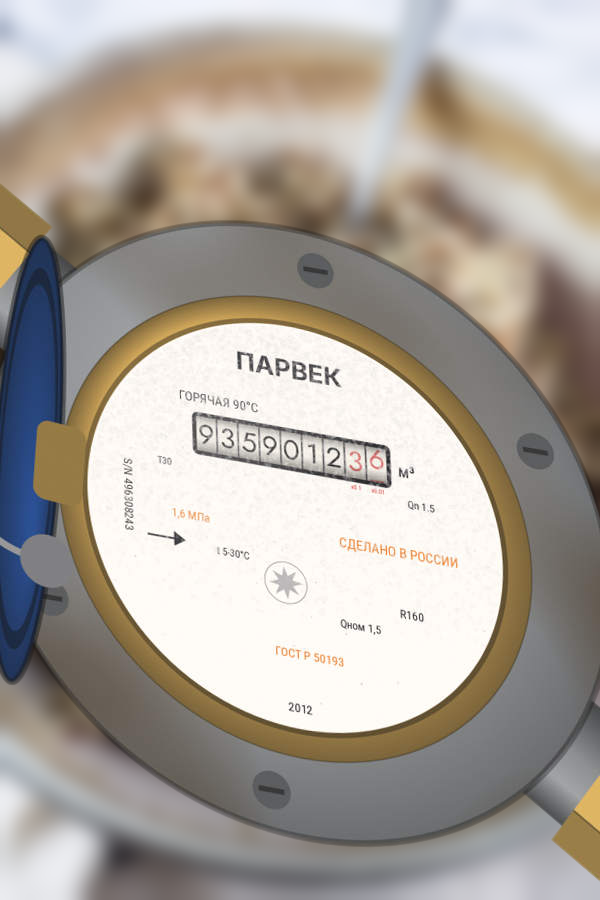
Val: 9359012.36 m³
